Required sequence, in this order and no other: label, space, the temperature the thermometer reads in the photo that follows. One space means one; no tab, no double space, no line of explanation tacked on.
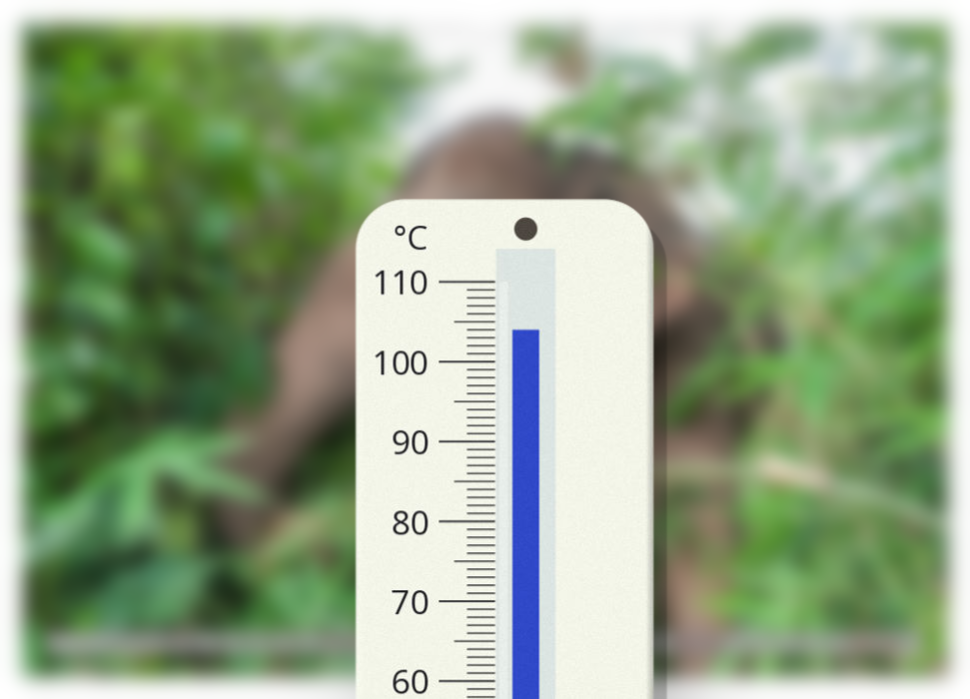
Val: 104 °C
